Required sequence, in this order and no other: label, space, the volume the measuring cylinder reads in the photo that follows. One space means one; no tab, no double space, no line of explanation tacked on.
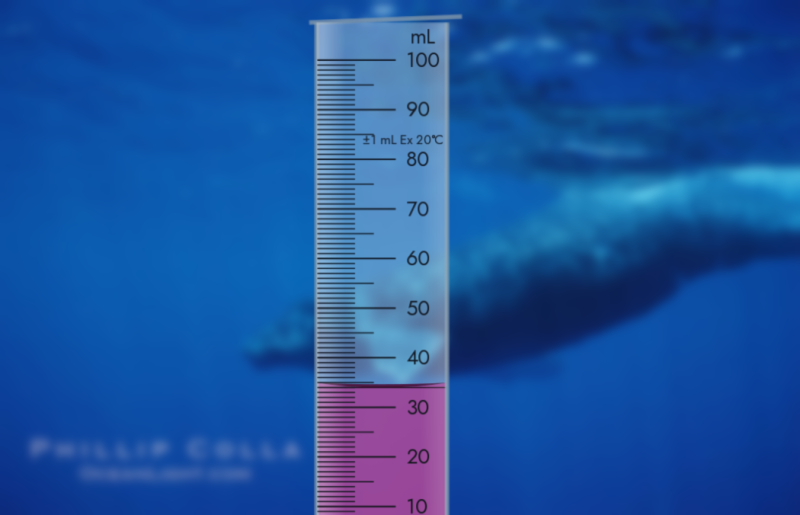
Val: 34 mL
